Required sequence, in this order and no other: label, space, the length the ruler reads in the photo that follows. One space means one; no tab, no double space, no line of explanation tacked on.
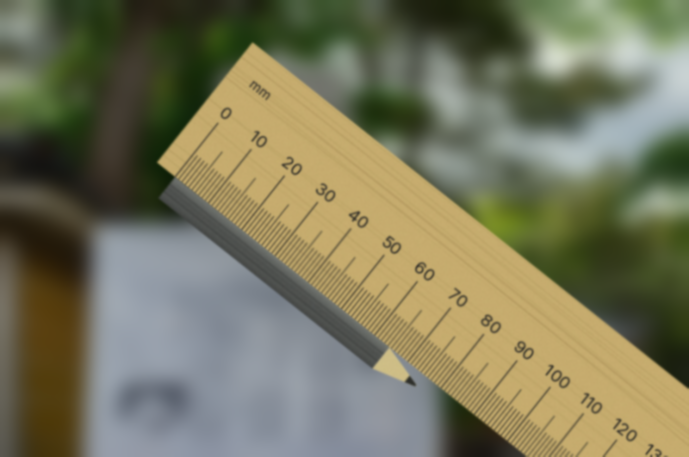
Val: 75 mm
